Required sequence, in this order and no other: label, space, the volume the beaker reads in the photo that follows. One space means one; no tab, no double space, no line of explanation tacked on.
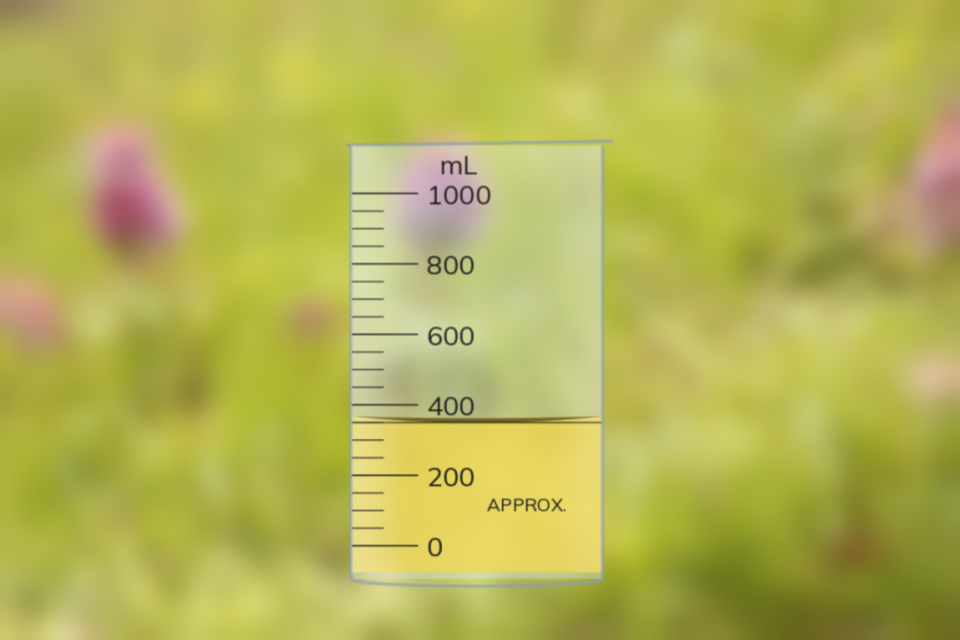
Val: 350 mL
